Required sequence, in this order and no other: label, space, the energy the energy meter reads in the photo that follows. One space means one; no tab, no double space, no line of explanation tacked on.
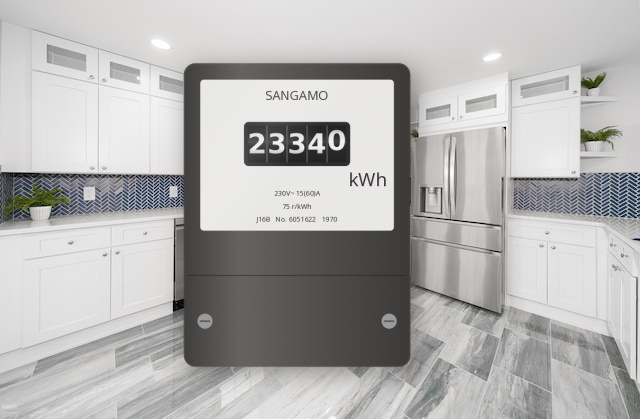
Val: 23340 kWh
